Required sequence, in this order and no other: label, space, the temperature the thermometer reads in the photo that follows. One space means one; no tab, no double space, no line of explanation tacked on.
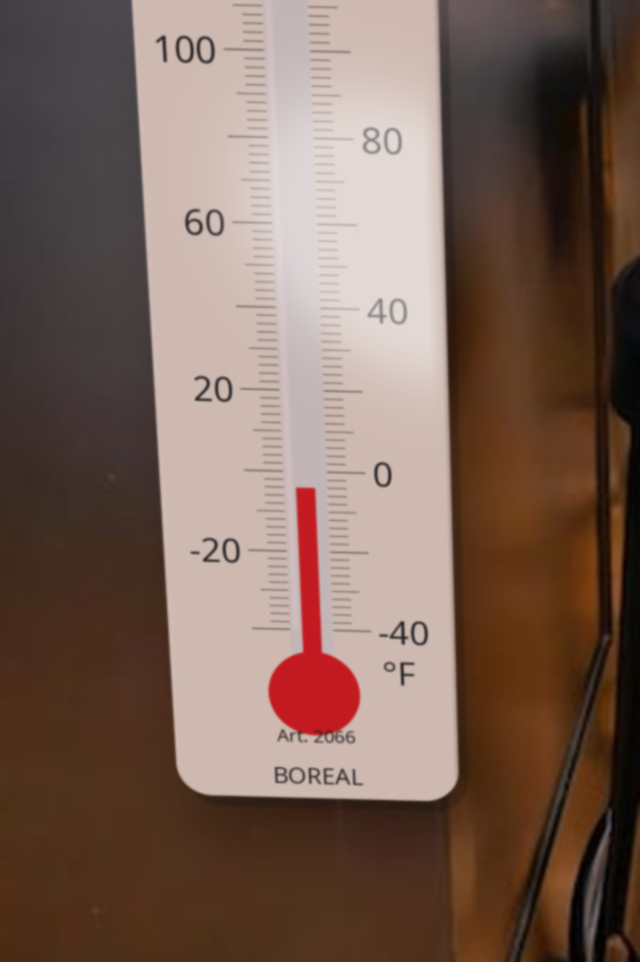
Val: -4 °F
